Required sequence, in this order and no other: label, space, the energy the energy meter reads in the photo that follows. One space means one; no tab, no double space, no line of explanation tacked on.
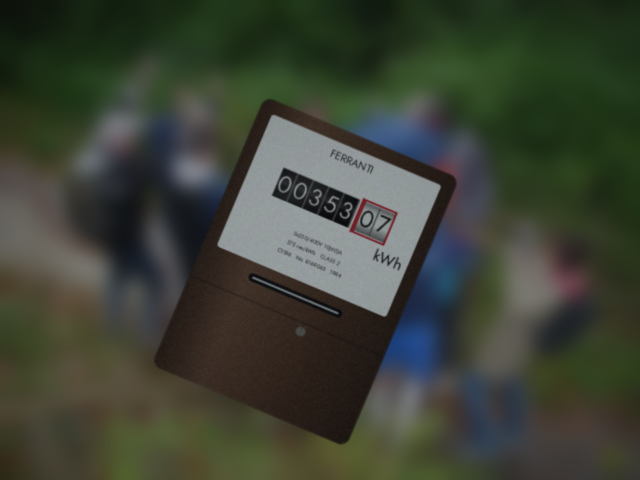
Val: 353.07 kWh
